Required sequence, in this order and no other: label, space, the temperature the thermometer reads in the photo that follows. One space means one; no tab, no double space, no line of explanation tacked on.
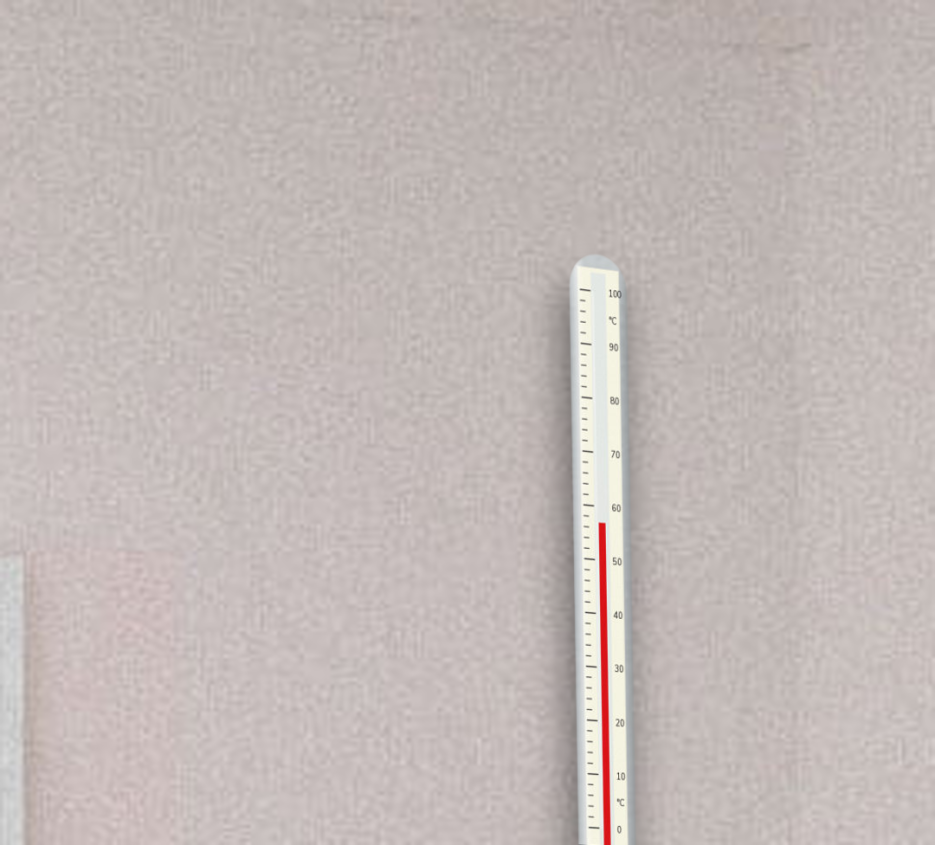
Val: 57 °C
